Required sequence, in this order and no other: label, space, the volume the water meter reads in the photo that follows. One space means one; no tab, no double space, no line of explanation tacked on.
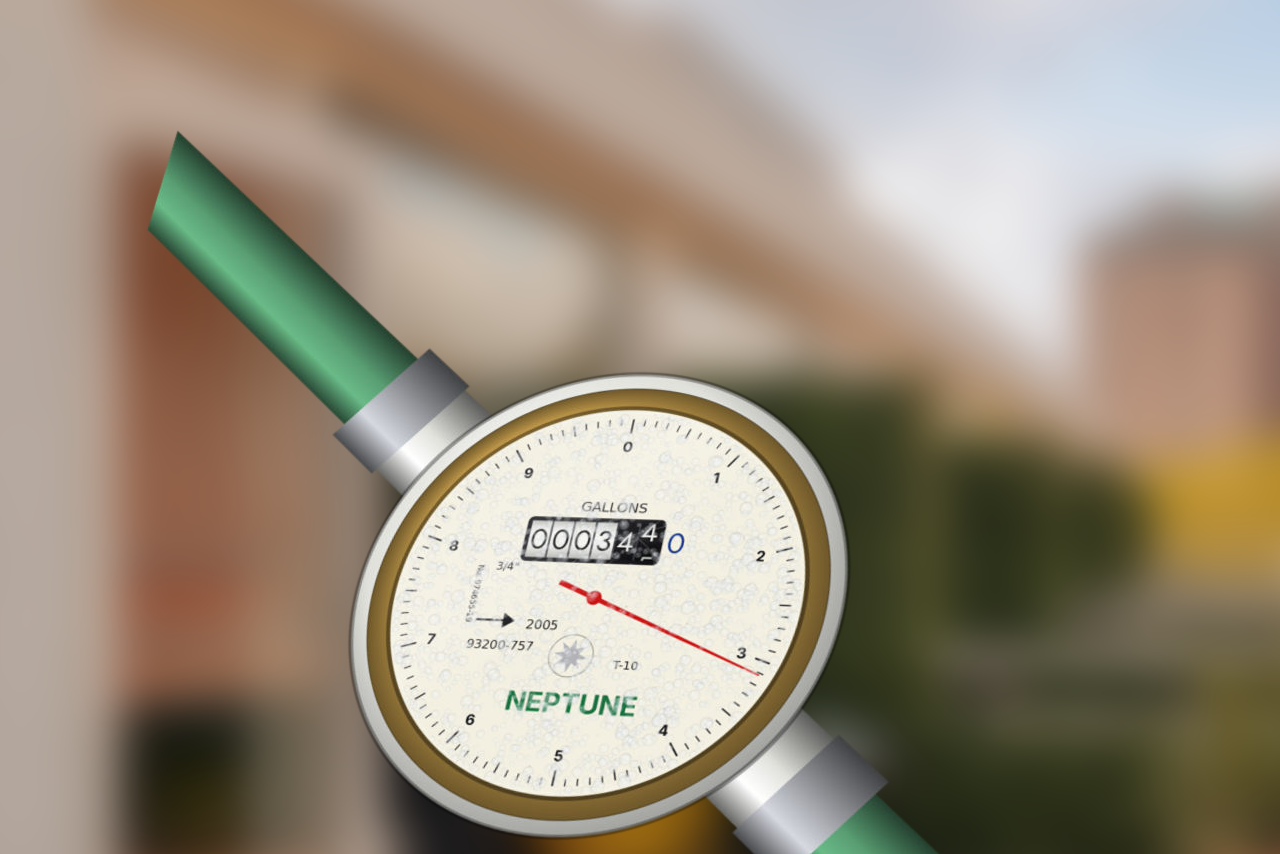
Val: 3443.1 gal
